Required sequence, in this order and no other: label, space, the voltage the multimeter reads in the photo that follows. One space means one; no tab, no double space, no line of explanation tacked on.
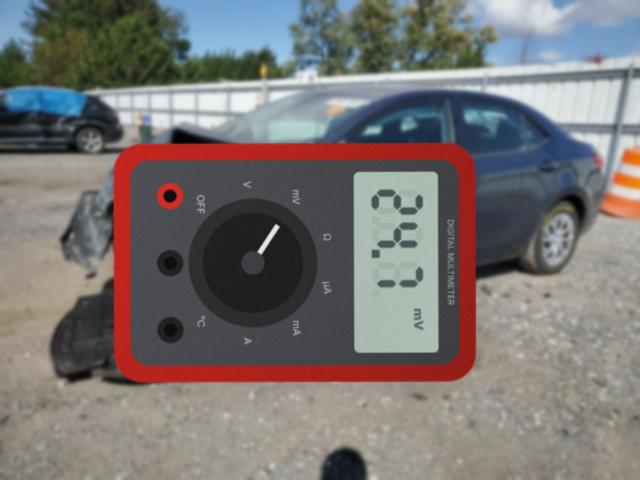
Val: 24.7 mV
